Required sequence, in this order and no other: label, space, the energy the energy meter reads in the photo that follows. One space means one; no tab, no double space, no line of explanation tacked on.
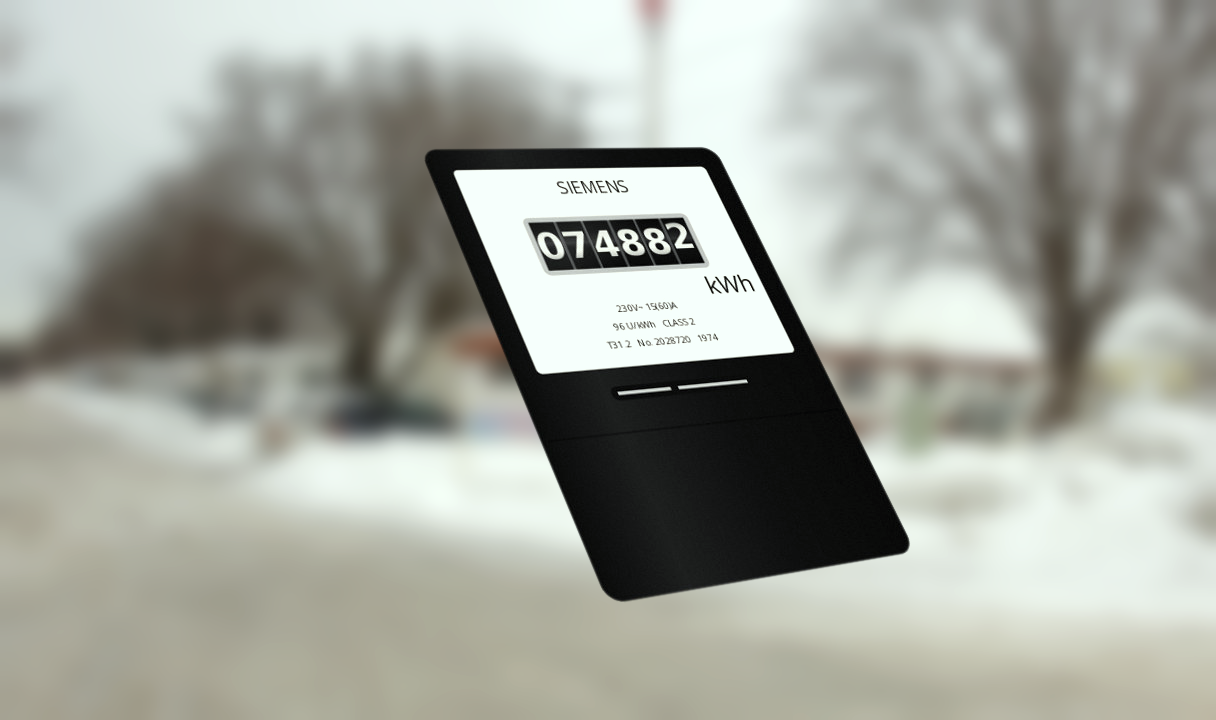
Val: 74882 kWh
